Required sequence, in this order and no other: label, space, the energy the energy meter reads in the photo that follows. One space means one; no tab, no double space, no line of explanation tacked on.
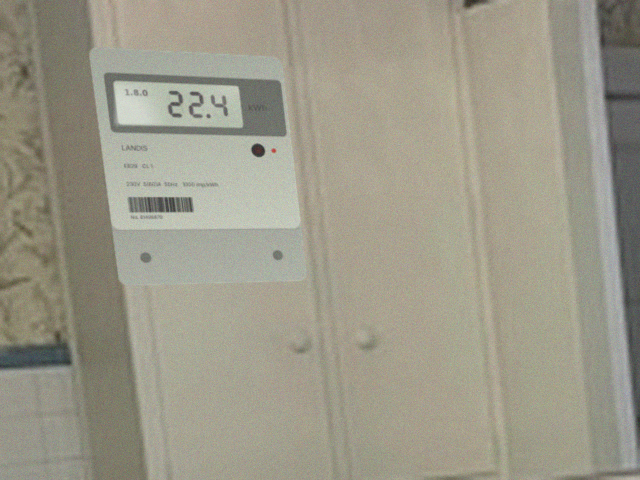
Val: 22.4 kWh
